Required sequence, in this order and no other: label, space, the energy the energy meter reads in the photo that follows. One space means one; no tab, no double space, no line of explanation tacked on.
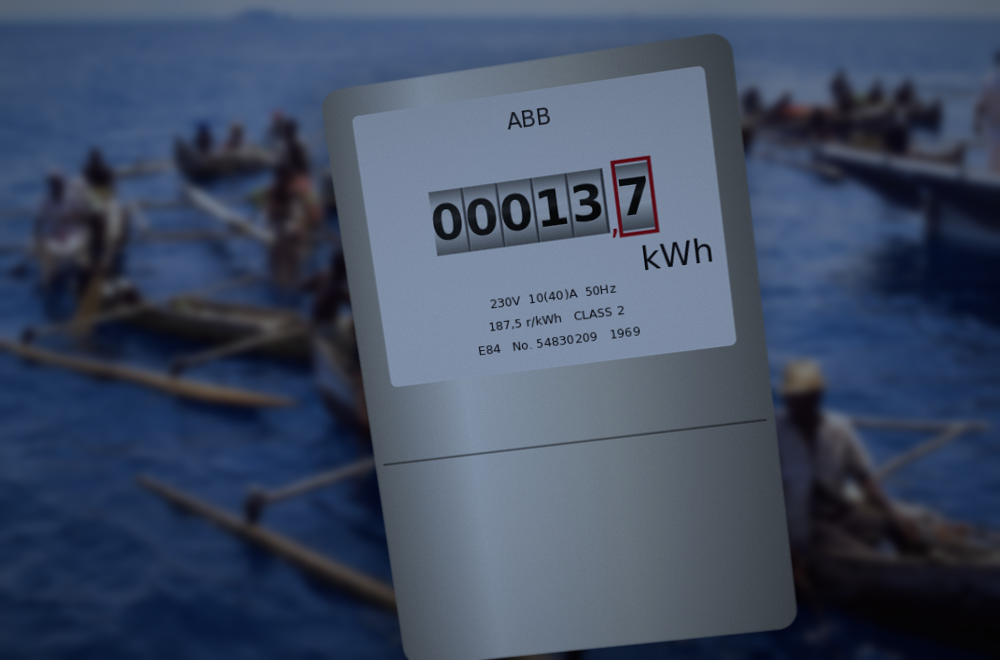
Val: 13.7 kWh
